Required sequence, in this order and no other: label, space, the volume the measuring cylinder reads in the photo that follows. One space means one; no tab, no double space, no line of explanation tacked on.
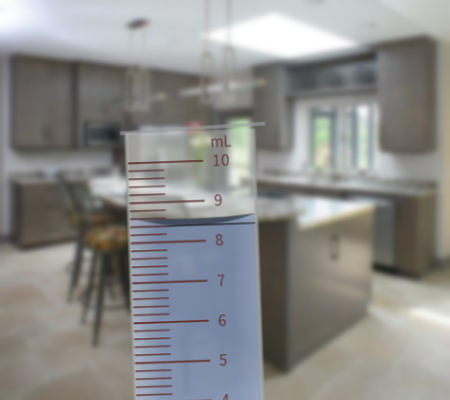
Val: 8.4 mL
